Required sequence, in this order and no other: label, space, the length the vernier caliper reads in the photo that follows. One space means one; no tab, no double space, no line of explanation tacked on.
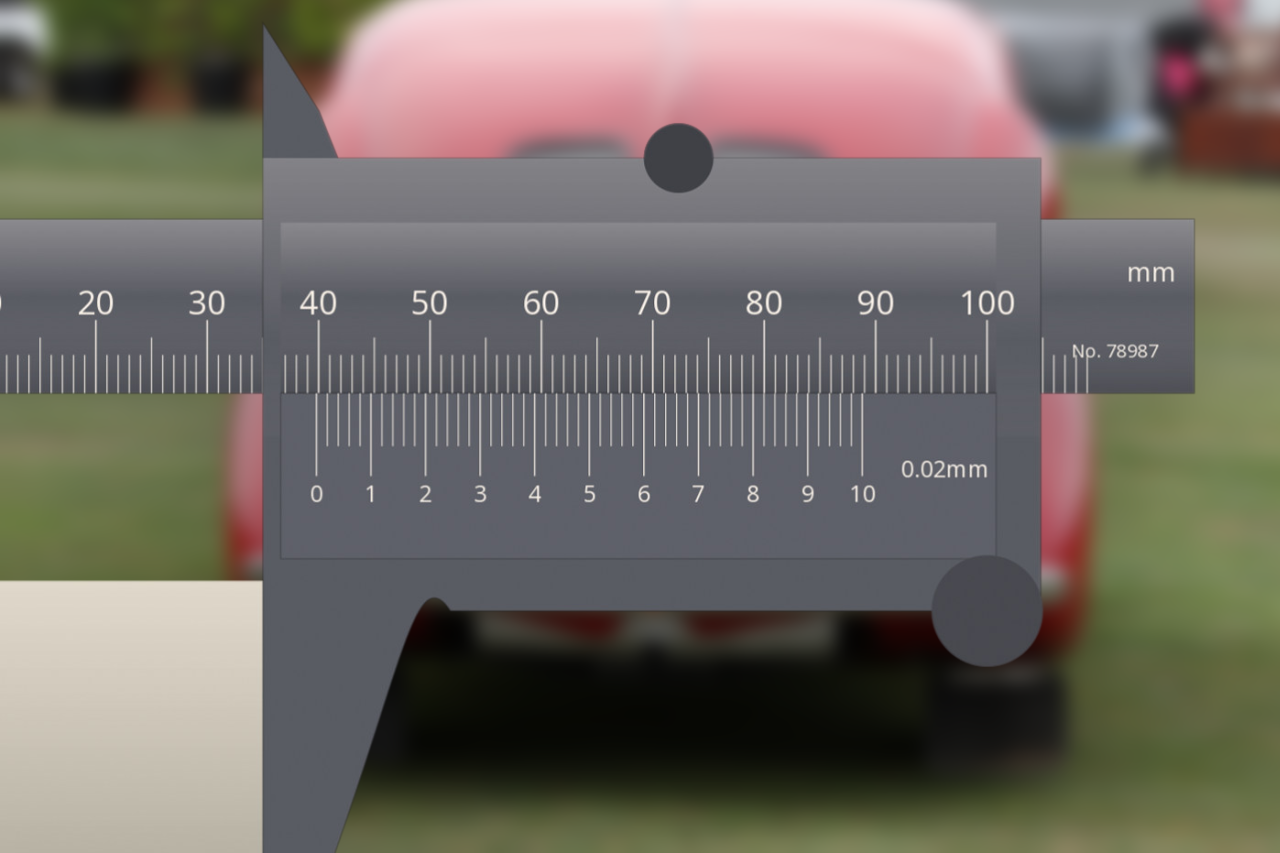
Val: 39.8 mm
